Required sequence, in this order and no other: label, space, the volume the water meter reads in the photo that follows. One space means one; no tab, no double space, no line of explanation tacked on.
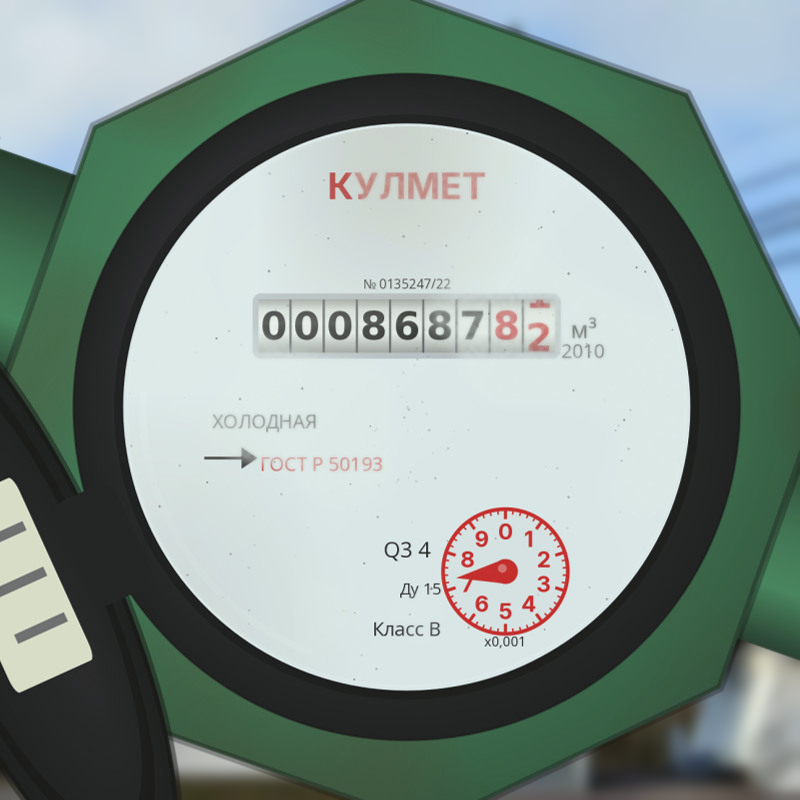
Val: 8687.817 m³
